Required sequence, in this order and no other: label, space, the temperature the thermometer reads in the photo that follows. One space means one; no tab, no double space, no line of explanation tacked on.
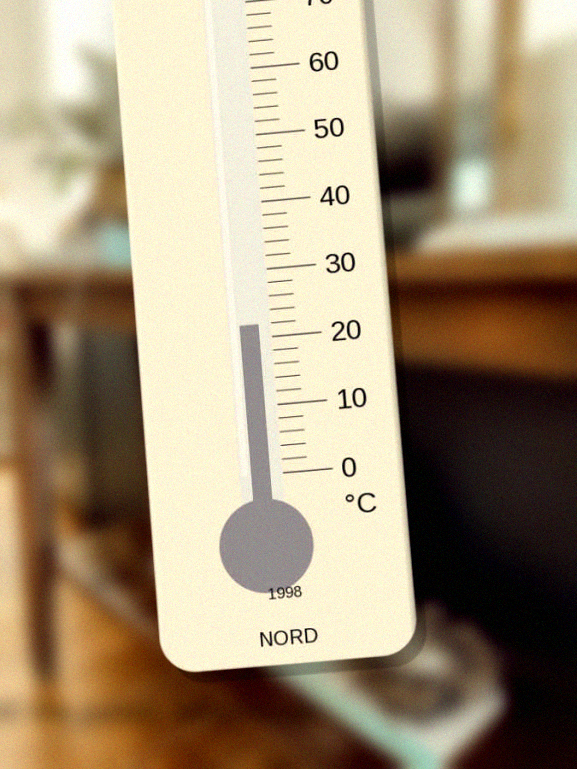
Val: 22 °C
